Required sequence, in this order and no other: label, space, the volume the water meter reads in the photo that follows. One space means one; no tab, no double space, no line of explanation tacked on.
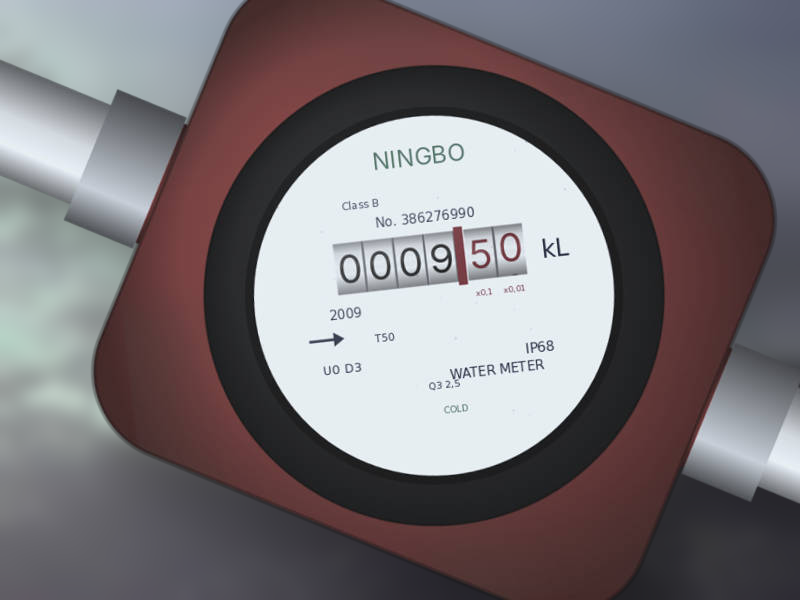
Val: 9.50 kL
